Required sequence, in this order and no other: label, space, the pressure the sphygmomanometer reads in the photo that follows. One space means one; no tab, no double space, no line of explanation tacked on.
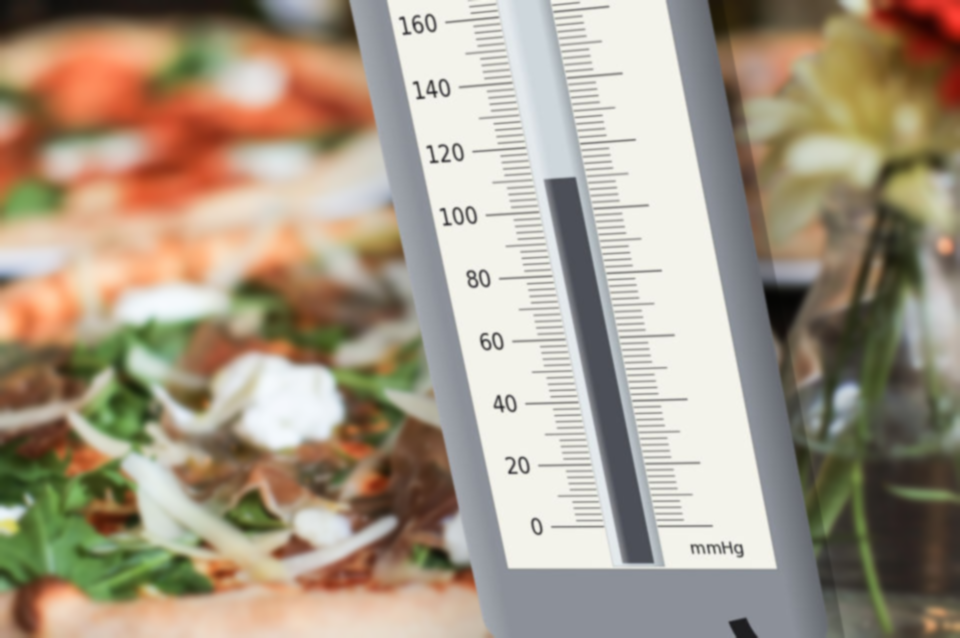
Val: 110 mmHg
